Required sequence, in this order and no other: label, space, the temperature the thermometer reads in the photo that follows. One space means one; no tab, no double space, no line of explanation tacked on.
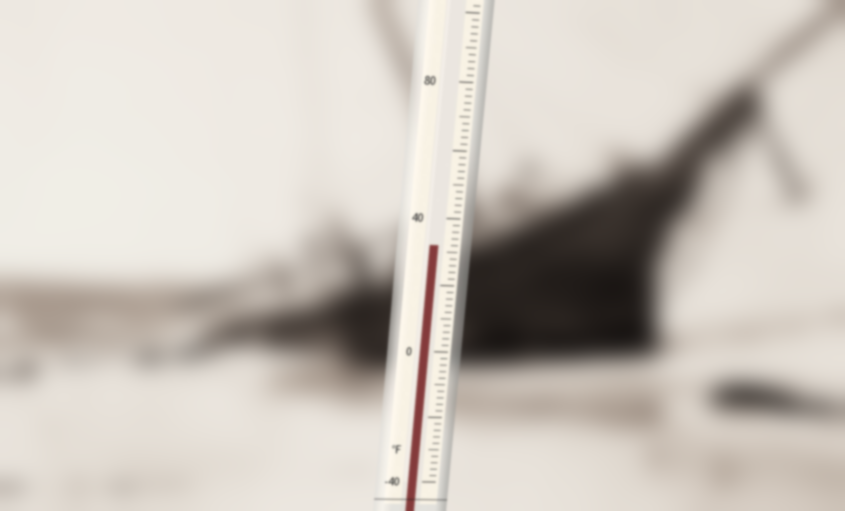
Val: 32 °F
